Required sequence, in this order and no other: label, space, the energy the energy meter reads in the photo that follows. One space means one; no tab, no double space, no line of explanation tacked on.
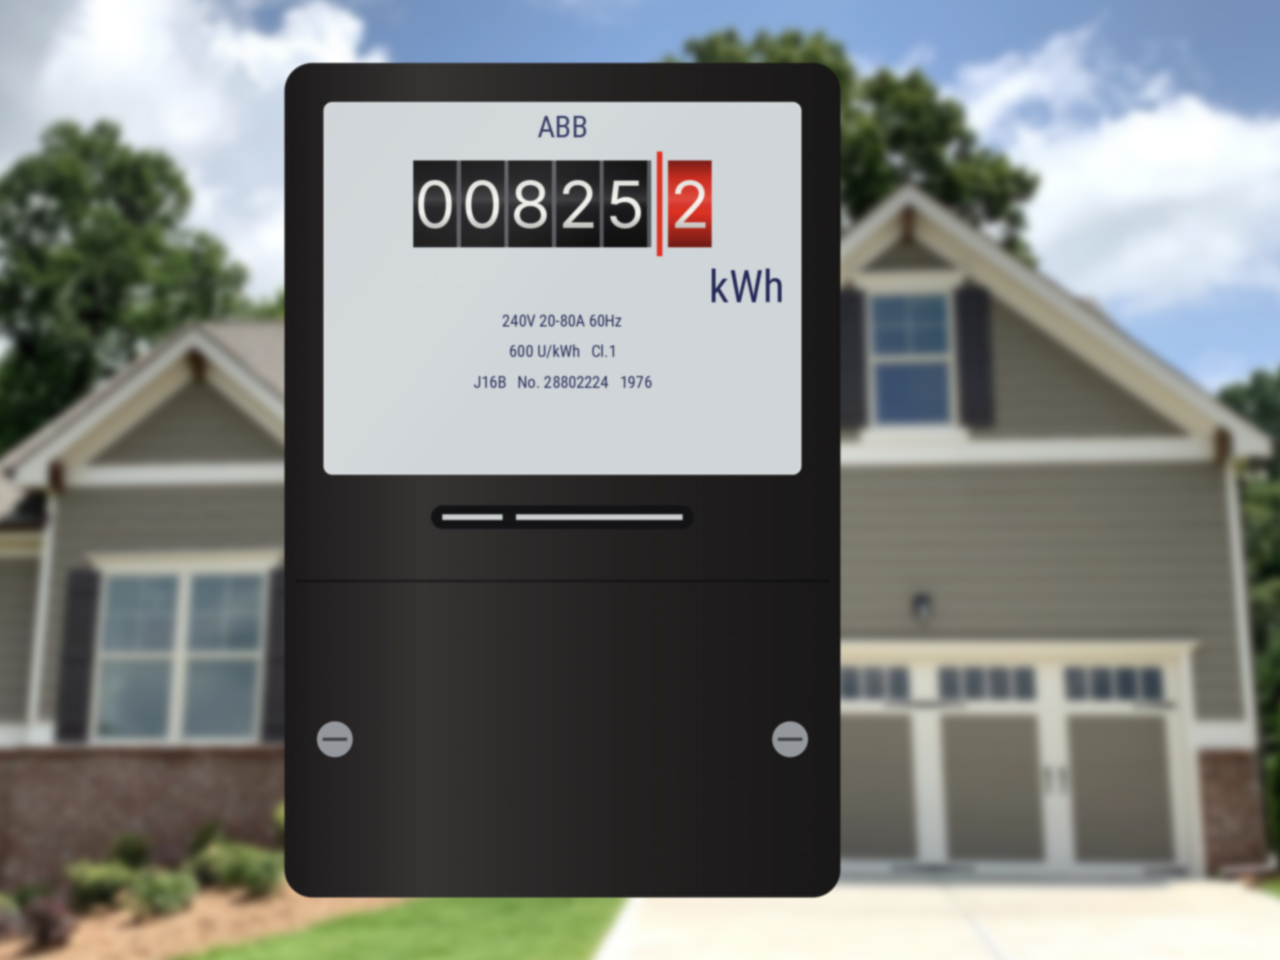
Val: 825.2 kWh
